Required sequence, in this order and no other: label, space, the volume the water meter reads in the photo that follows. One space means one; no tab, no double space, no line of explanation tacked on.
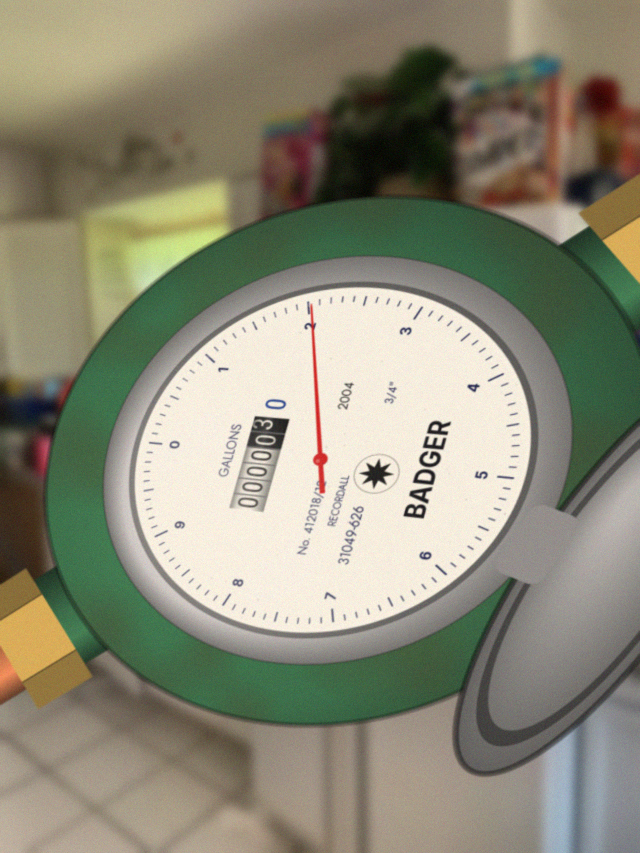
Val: 32.0 gal
